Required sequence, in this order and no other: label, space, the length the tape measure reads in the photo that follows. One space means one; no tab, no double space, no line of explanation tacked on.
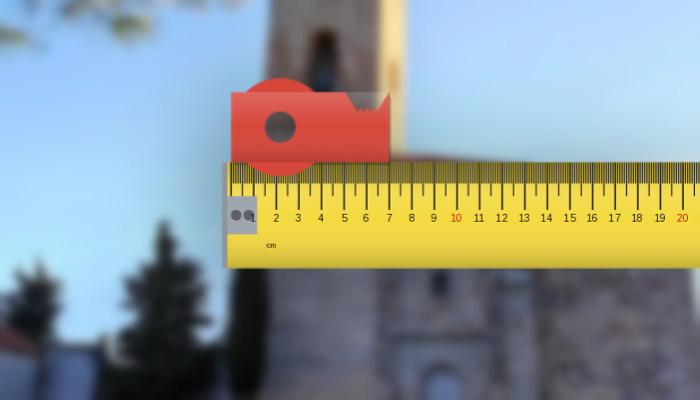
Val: 7 cm
